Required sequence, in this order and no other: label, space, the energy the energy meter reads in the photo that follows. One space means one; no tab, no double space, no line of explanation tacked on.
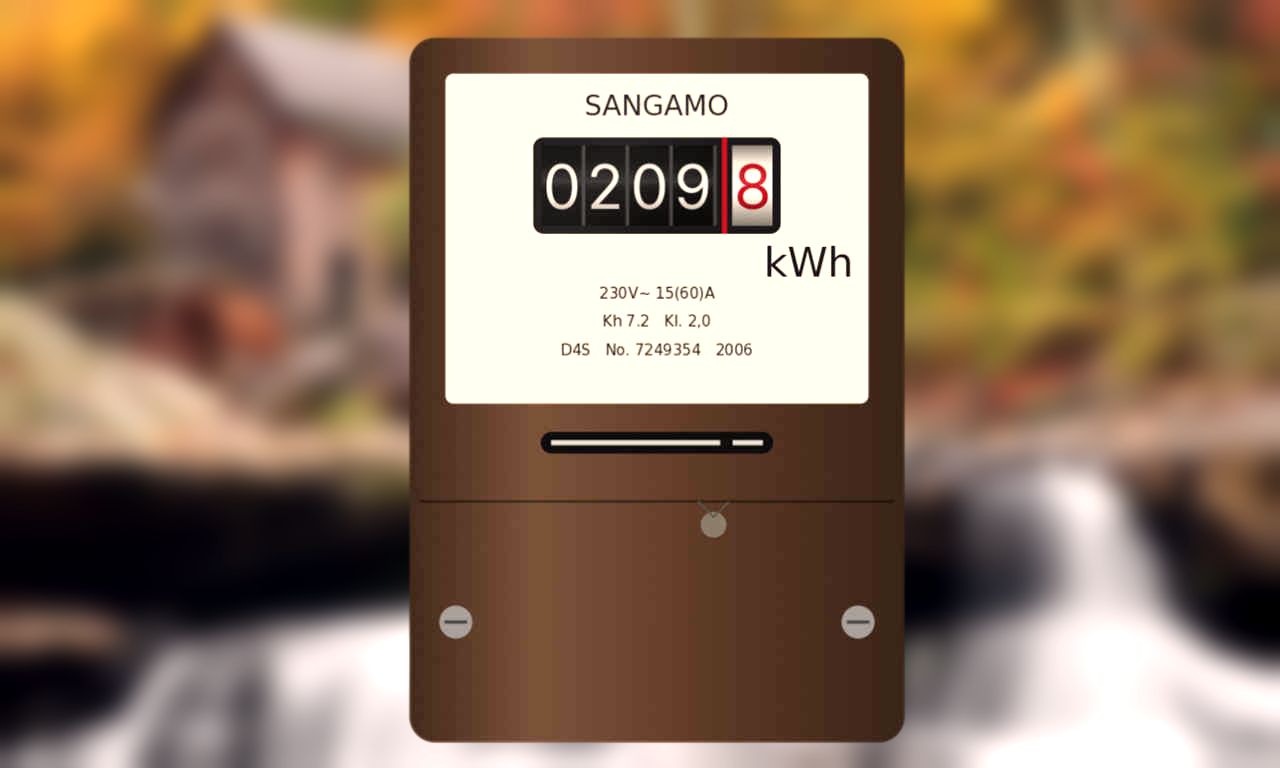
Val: 209.8 kWh
